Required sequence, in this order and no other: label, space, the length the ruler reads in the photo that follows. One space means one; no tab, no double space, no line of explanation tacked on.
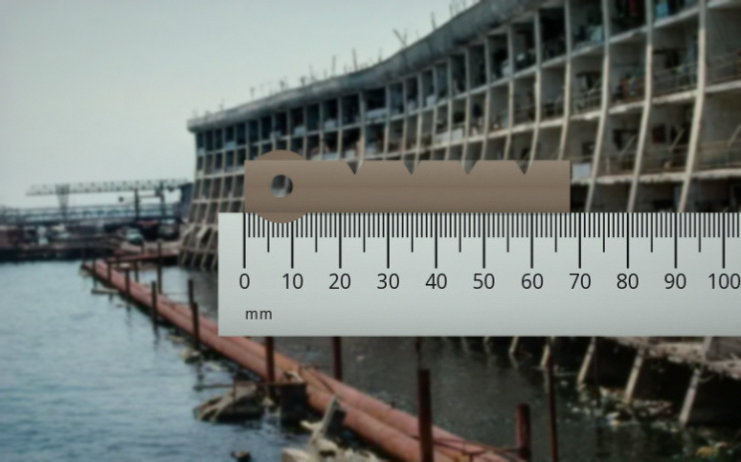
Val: 68 mm
